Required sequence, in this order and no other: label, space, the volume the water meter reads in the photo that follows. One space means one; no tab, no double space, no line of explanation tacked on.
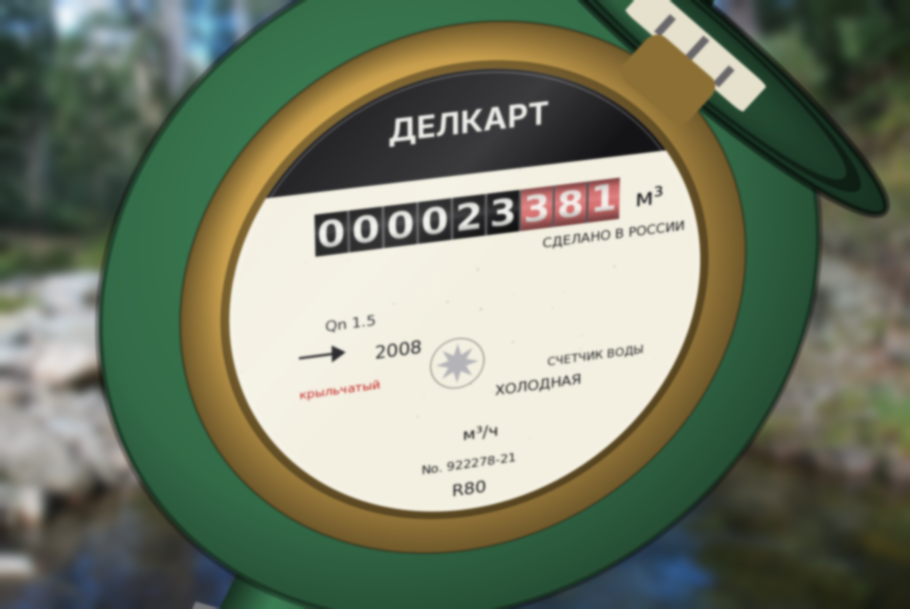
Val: 23.381 m³
